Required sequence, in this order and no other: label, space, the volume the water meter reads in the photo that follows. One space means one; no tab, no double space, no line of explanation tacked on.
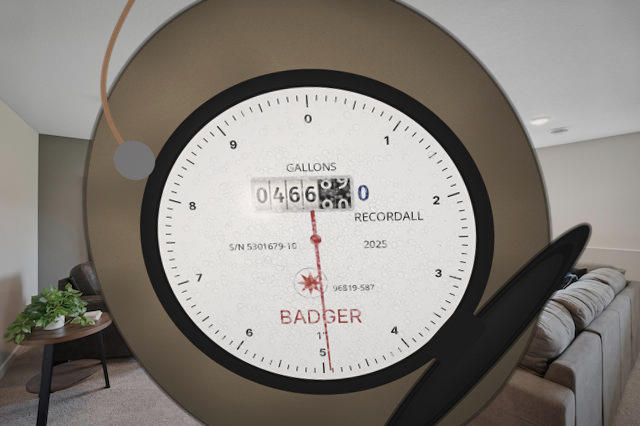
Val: 466894.9 gal
